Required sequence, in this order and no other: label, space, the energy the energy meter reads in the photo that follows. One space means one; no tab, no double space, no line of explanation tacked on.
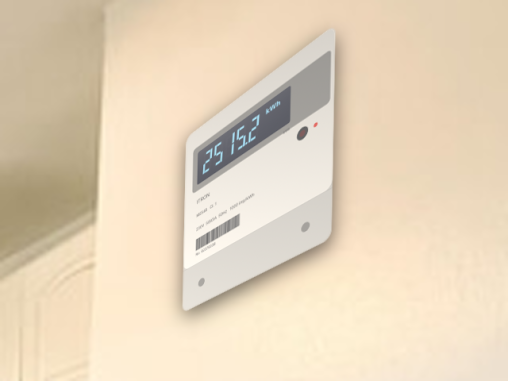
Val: 2515.2 kWh
